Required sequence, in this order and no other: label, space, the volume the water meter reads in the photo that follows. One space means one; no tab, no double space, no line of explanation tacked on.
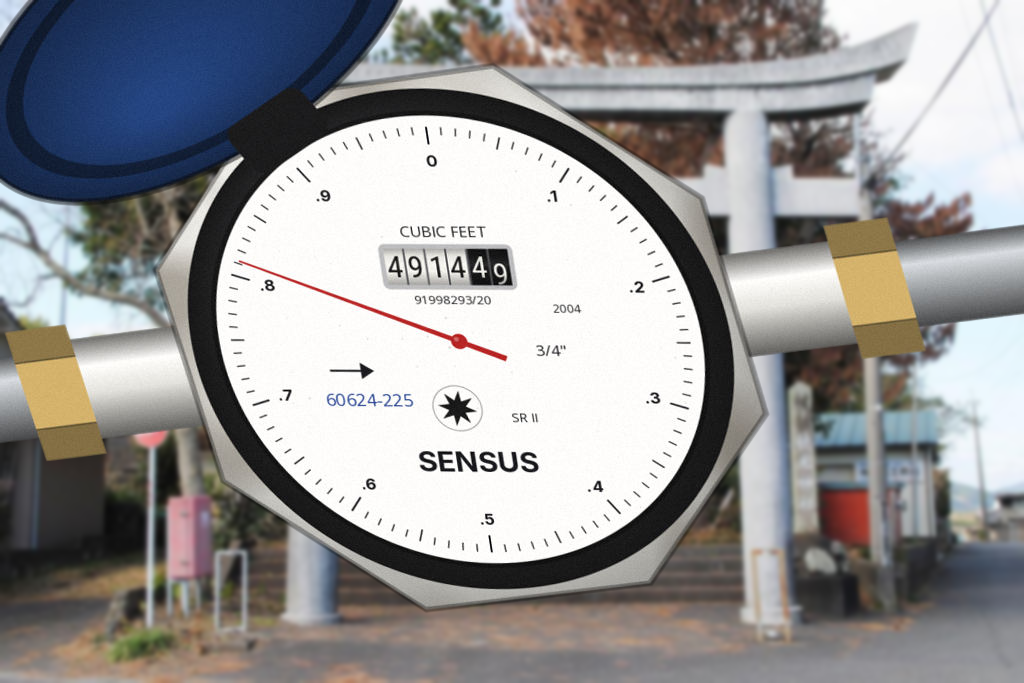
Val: 491448.81 ft³
